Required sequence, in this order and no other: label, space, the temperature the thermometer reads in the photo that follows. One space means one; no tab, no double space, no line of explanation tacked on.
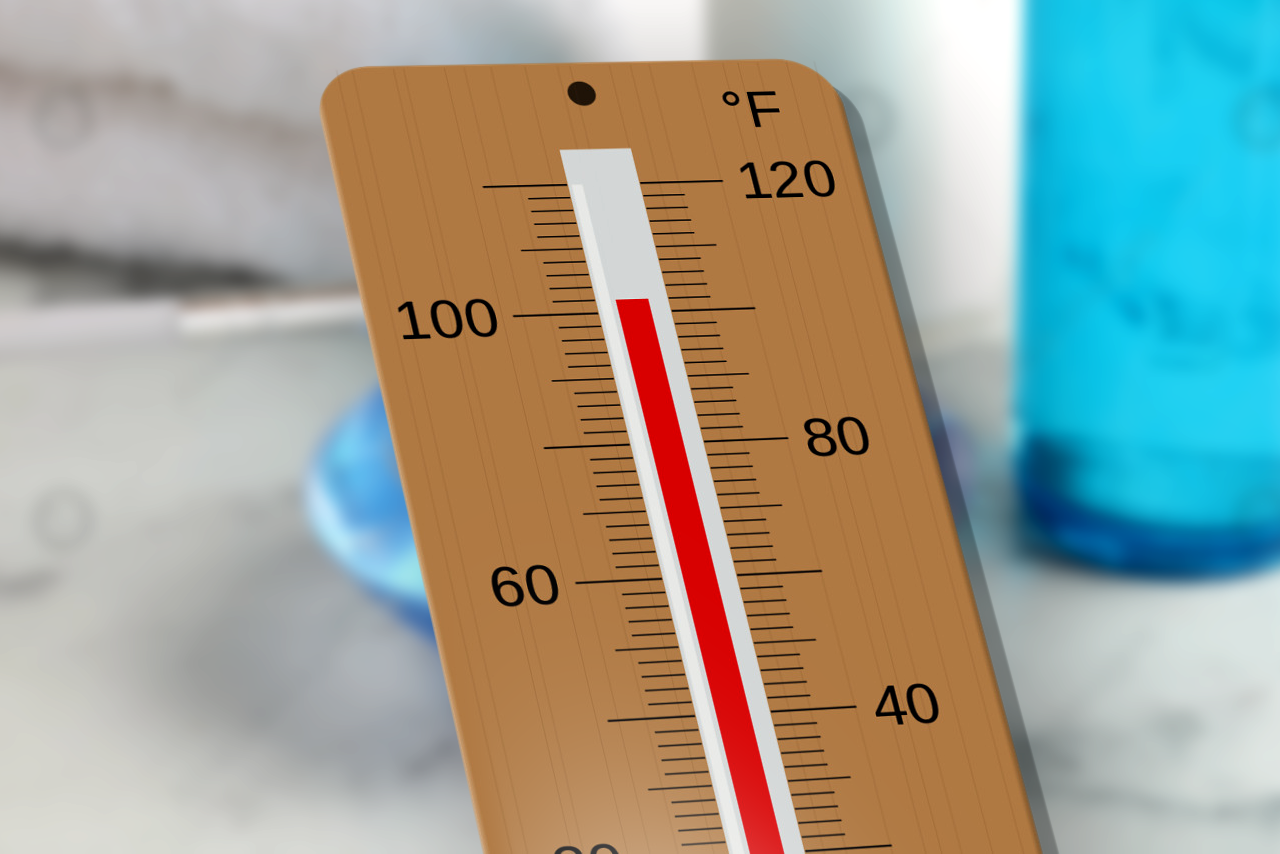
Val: 102 °F
